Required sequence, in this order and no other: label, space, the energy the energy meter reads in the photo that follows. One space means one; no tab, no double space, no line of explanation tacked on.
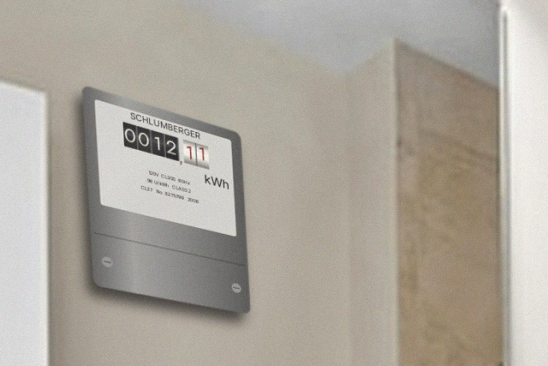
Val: 12.11 kWh
